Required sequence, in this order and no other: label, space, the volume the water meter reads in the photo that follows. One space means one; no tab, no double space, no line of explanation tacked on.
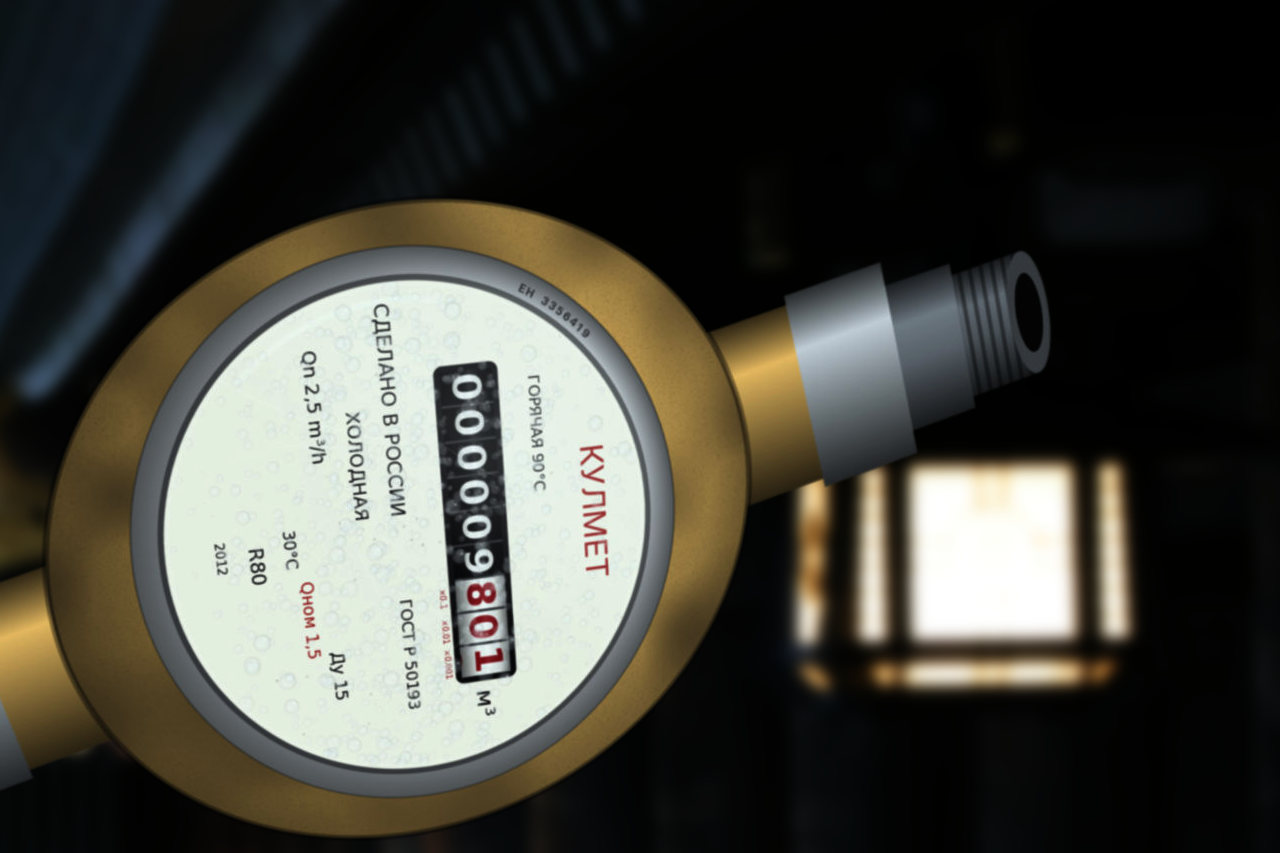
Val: 9.801 m³
